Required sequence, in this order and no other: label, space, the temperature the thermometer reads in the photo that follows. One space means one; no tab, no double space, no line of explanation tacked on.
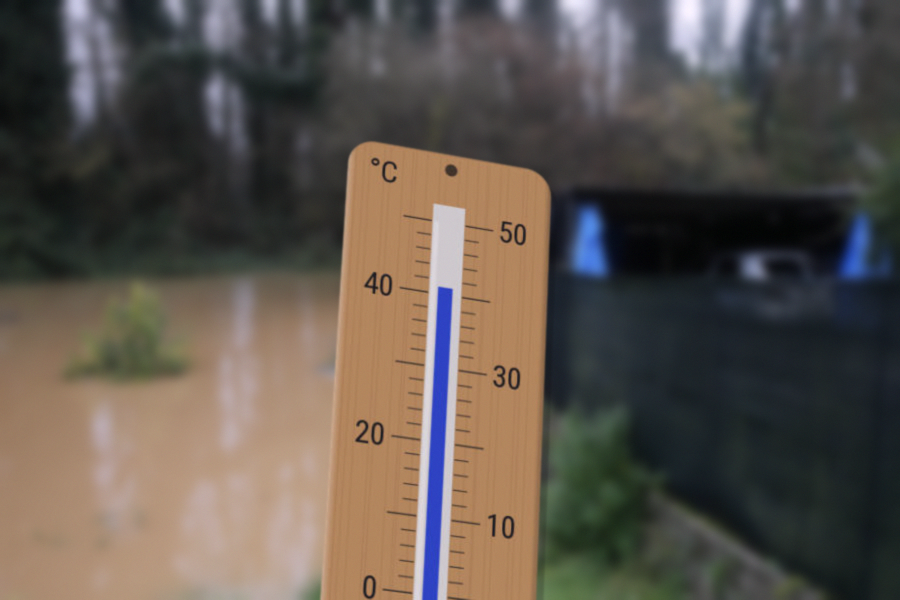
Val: 41 °C
